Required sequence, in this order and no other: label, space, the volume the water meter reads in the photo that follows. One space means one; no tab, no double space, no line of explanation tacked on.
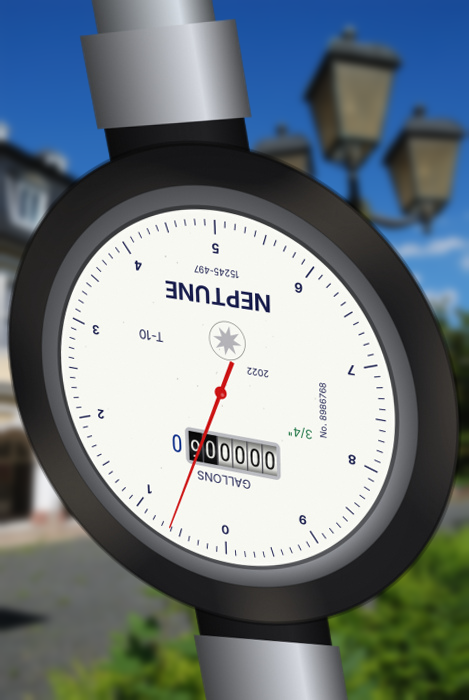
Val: 60.6 gal
